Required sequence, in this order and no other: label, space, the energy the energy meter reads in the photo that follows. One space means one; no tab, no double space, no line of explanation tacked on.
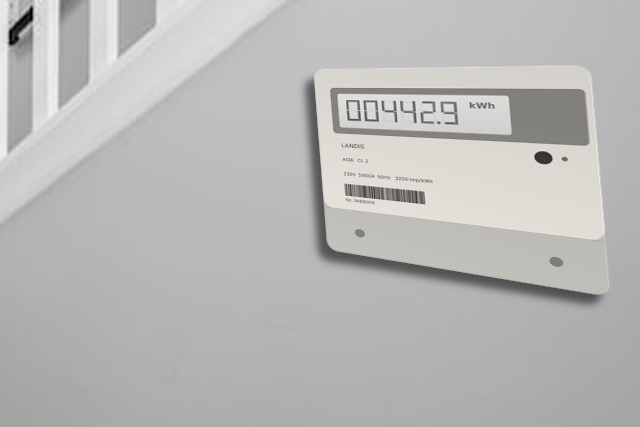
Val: 442.9 kWh
